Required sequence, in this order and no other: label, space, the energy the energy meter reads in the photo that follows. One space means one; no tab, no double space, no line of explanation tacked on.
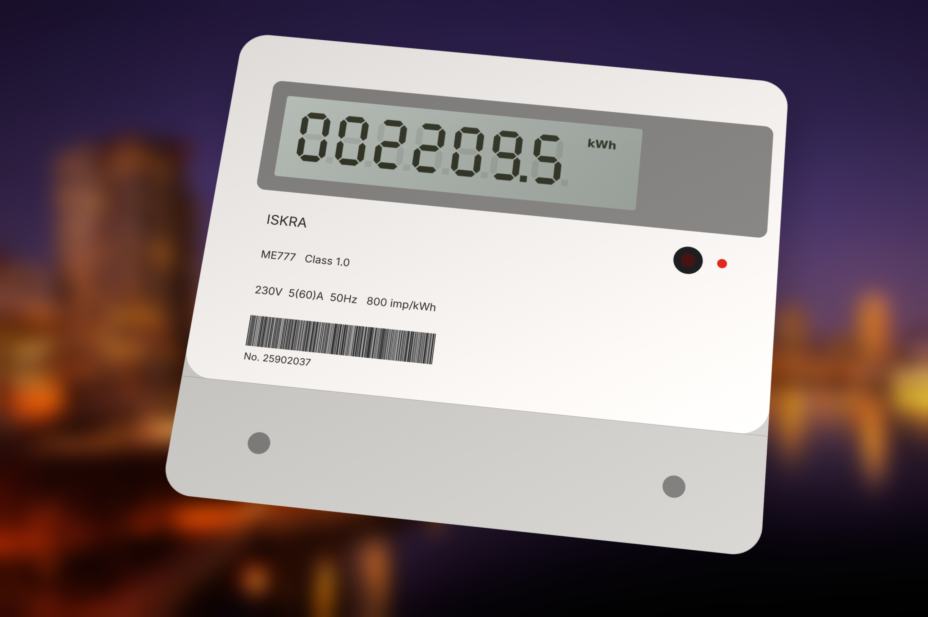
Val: 2209.5 kWh
